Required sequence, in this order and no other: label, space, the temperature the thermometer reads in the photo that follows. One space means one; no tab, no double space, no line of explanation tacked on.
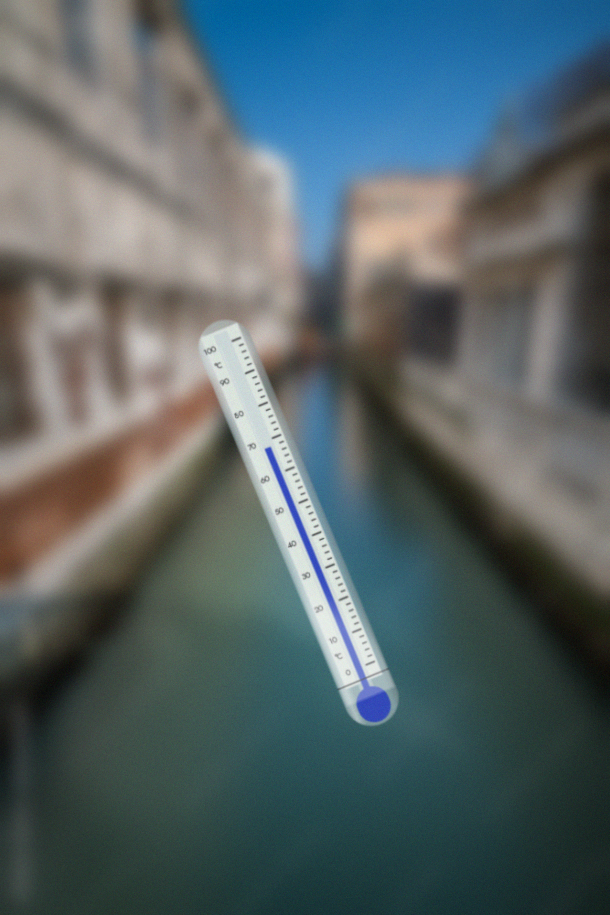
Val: 68 °C
